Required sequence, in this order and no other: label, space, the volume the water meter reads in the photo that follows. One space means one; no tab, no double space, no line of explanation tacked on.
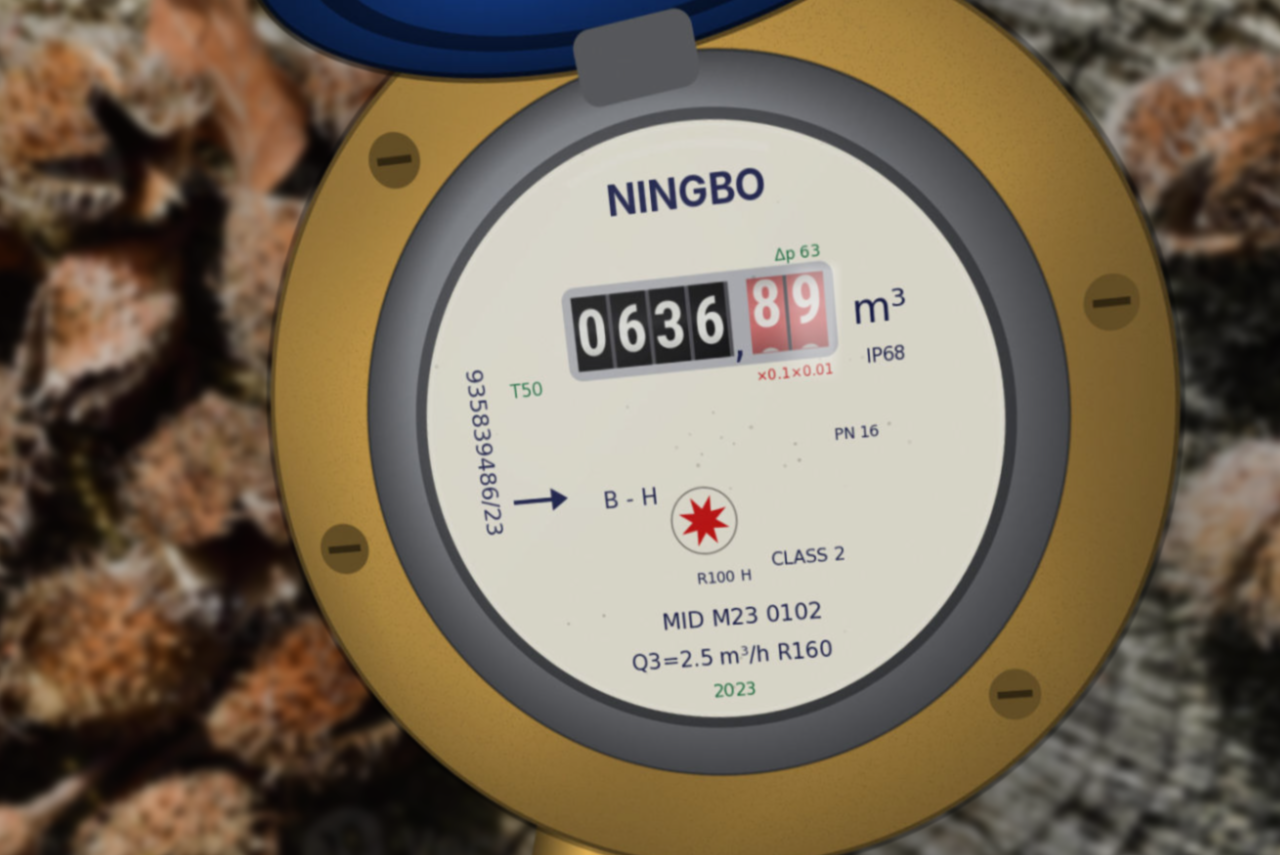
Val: 636.89 m³
